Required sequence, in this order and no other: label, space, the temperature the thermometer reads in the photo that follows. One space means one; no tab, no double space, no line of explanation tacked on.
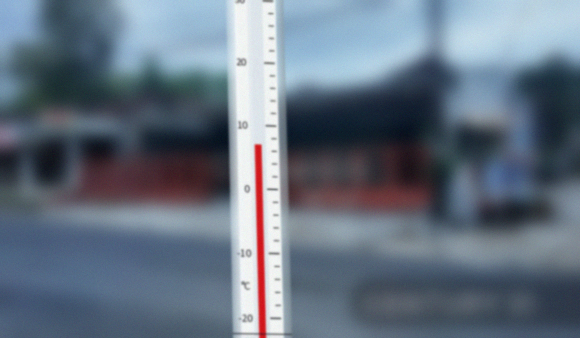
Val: 7 °C
